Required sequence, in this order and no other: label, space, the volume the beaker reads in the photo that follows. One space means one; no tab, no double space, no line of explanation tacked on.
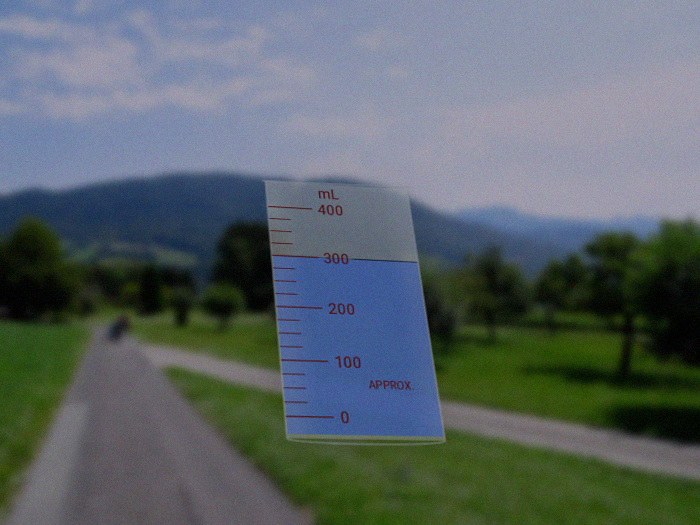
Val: 300 mL
